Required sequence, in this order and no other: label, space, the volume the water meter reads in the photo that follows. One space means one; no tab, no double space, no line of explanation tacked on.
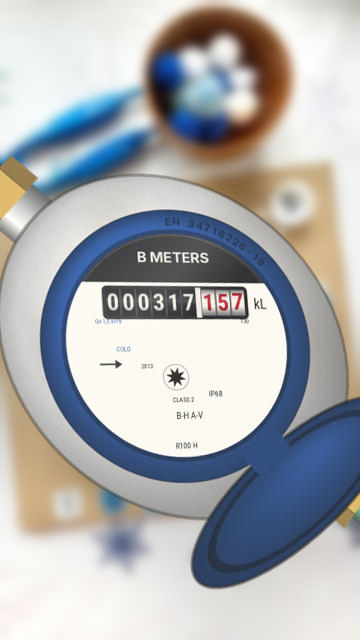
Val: 317.157 kL
